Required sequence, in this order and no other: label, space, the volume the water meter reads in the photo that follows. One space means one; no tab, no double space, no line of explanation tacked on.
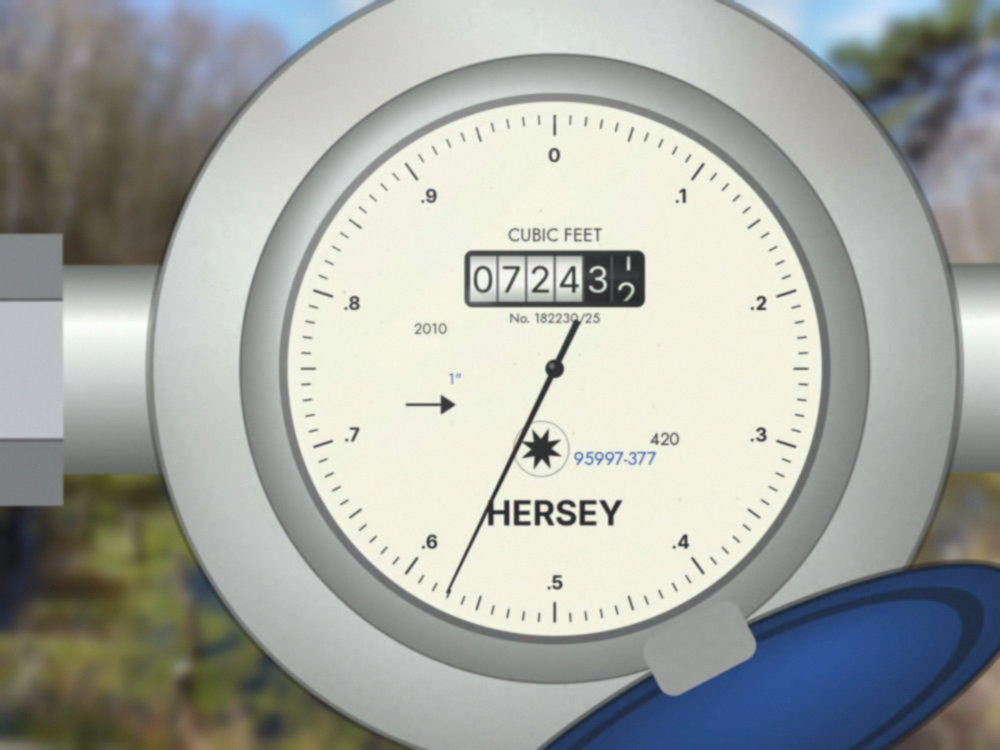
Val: 72431.57 ft³
